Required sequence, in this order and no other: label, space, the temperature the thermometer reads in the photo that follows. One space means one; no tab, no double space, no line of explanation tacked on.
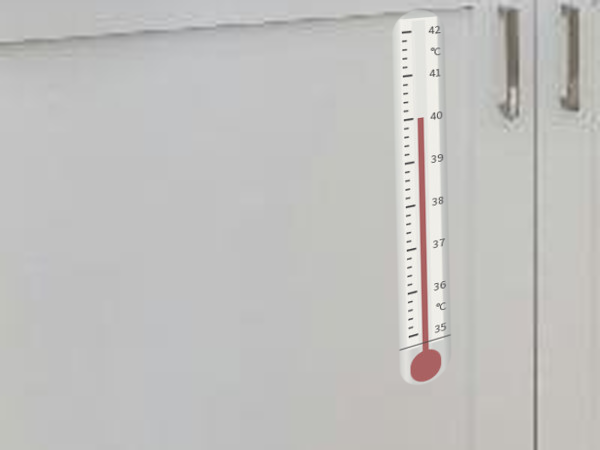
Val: 40 °C
